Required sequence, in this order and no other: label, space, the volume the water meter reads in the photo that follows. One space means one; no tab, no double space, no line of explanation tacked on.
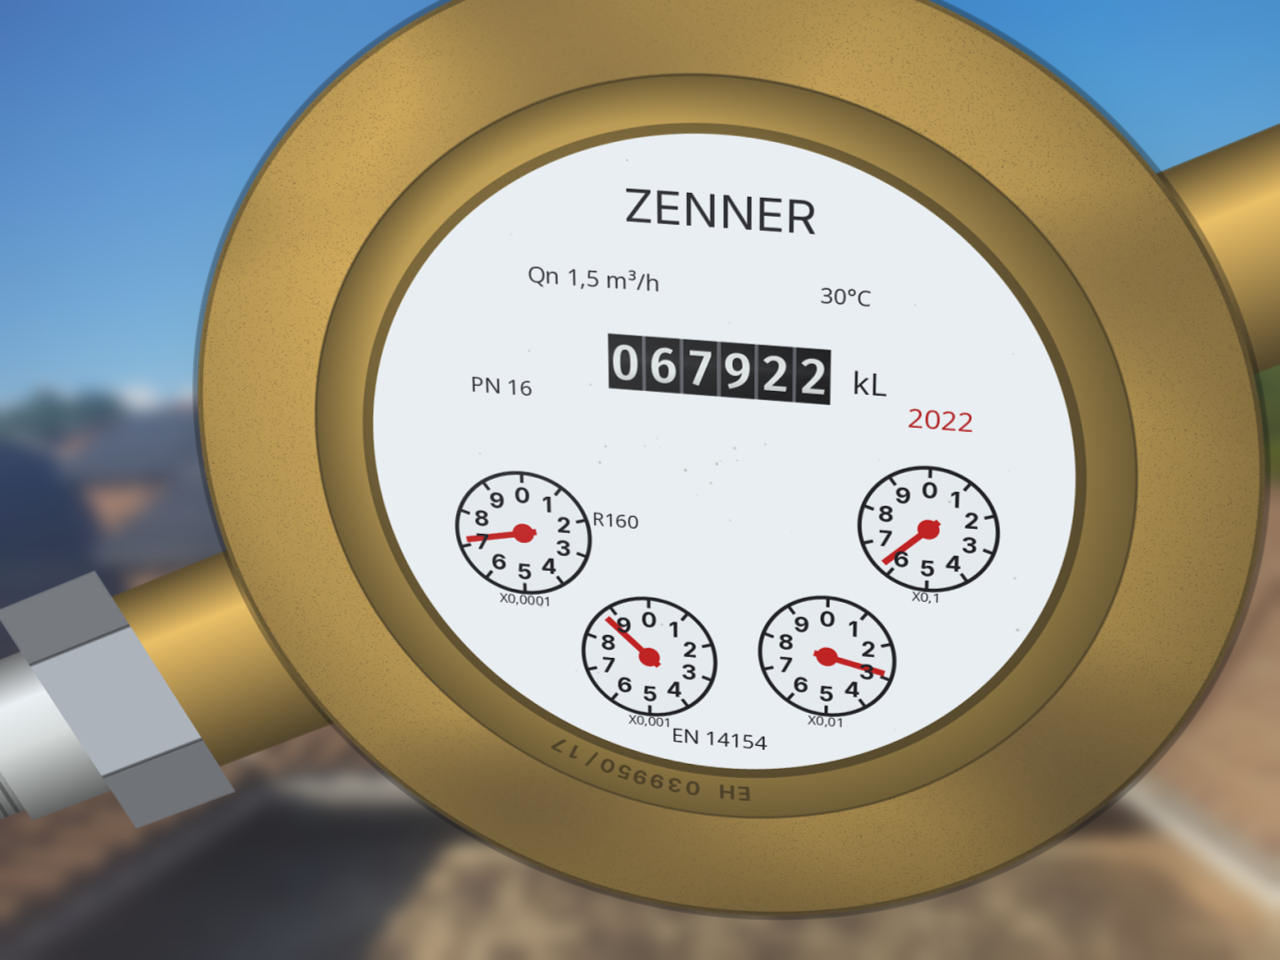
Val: 67922.6287 kL
